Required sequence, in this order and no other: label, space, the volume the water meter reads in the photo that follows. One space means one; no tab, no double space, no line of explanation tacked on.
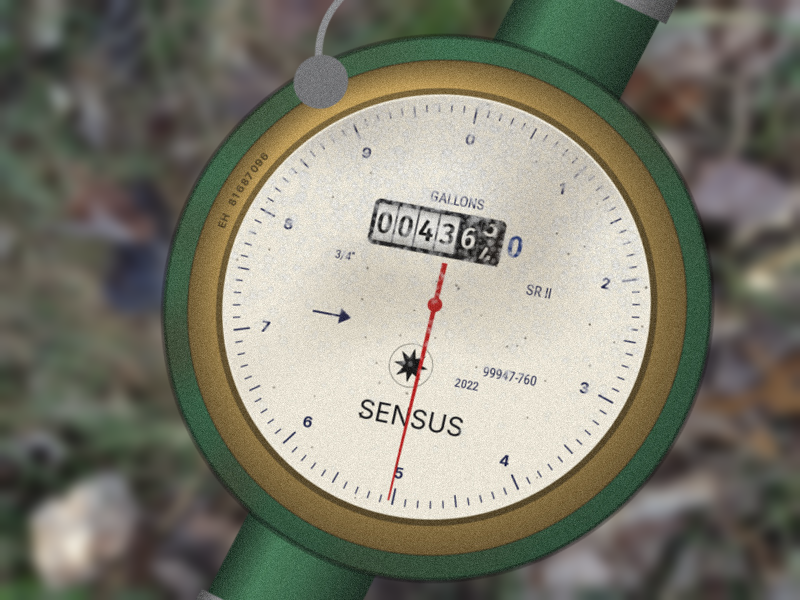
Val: 43635.0 gal
